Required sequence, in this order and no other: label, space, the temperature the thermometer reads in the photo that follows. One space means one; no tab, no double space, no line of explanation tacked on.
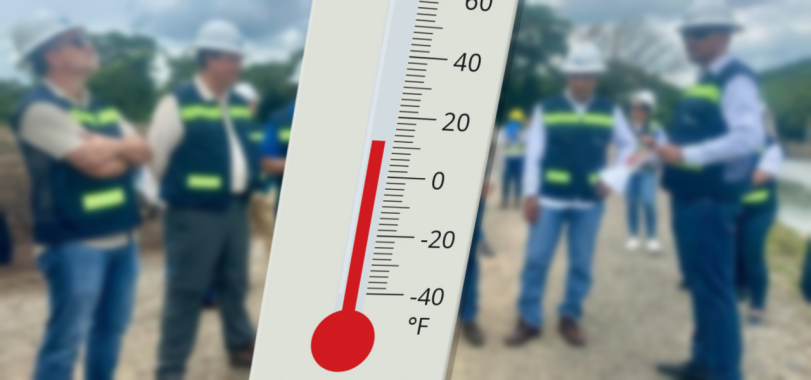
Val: 12 °F
